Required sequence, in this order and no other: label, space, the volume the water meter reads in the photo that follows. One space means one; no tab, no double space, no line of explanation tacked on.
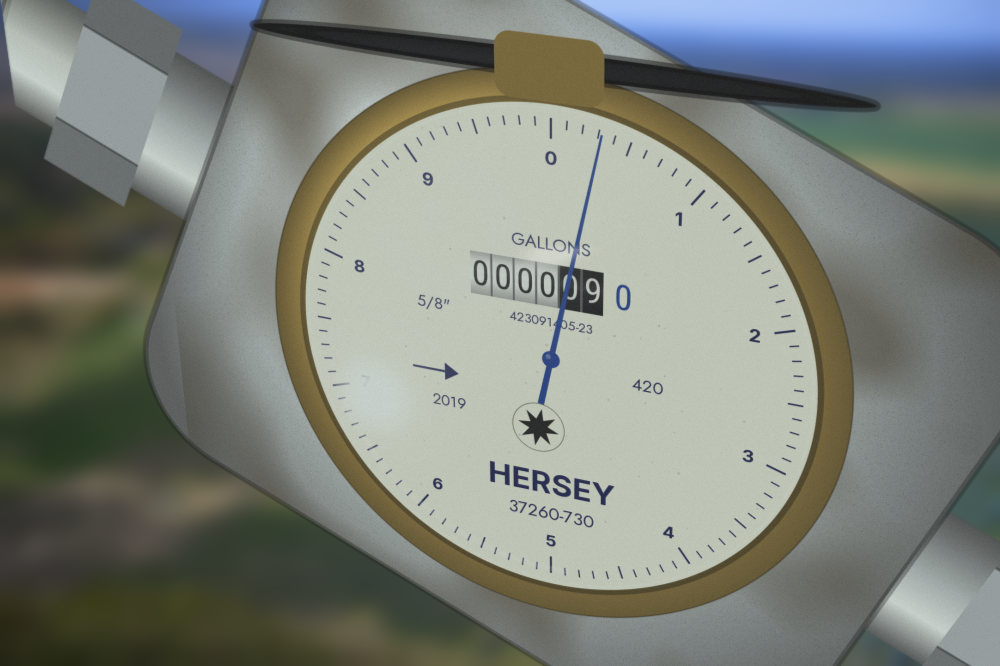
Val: 90.3 gal
